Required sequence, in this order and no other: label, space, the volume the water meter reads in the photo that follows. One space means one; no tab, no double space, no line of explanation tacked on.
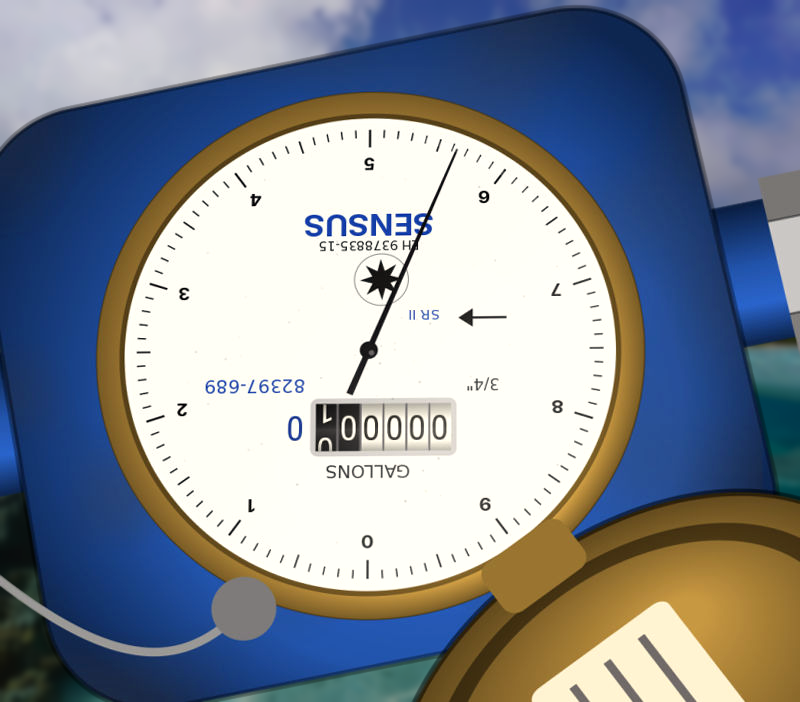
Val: 5.6 gal
